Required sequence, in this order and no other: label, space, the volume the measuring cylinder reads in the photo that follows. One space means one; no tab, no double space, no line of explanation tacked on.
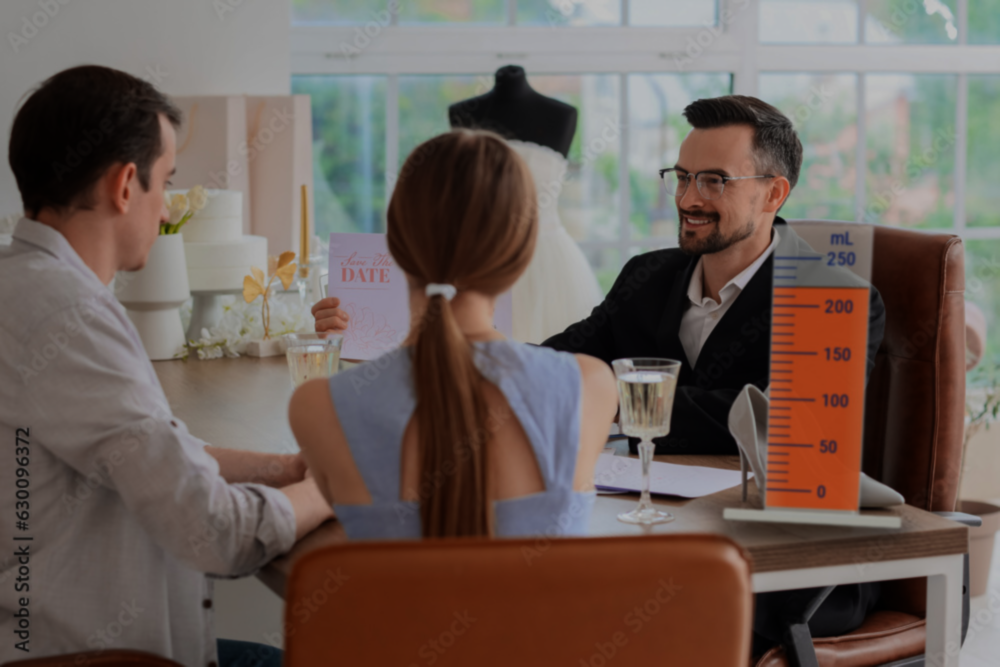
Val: 220 mL
